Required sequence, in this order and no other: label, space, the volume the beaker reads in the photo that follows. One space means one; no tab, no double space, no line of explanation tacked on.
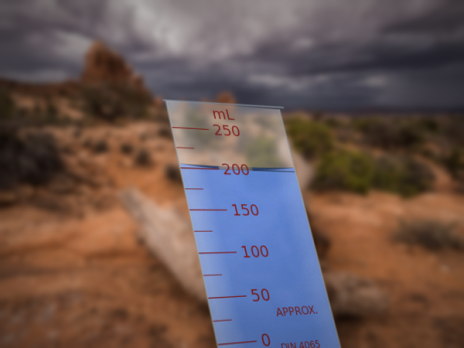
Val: 200 mL
